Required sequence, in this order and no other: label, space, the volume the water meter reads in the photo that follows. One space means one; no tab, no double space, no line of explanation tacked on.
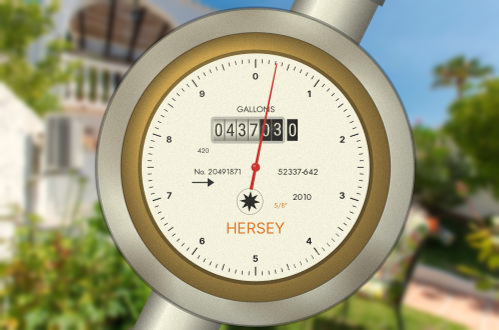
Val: 437030.3 gal
